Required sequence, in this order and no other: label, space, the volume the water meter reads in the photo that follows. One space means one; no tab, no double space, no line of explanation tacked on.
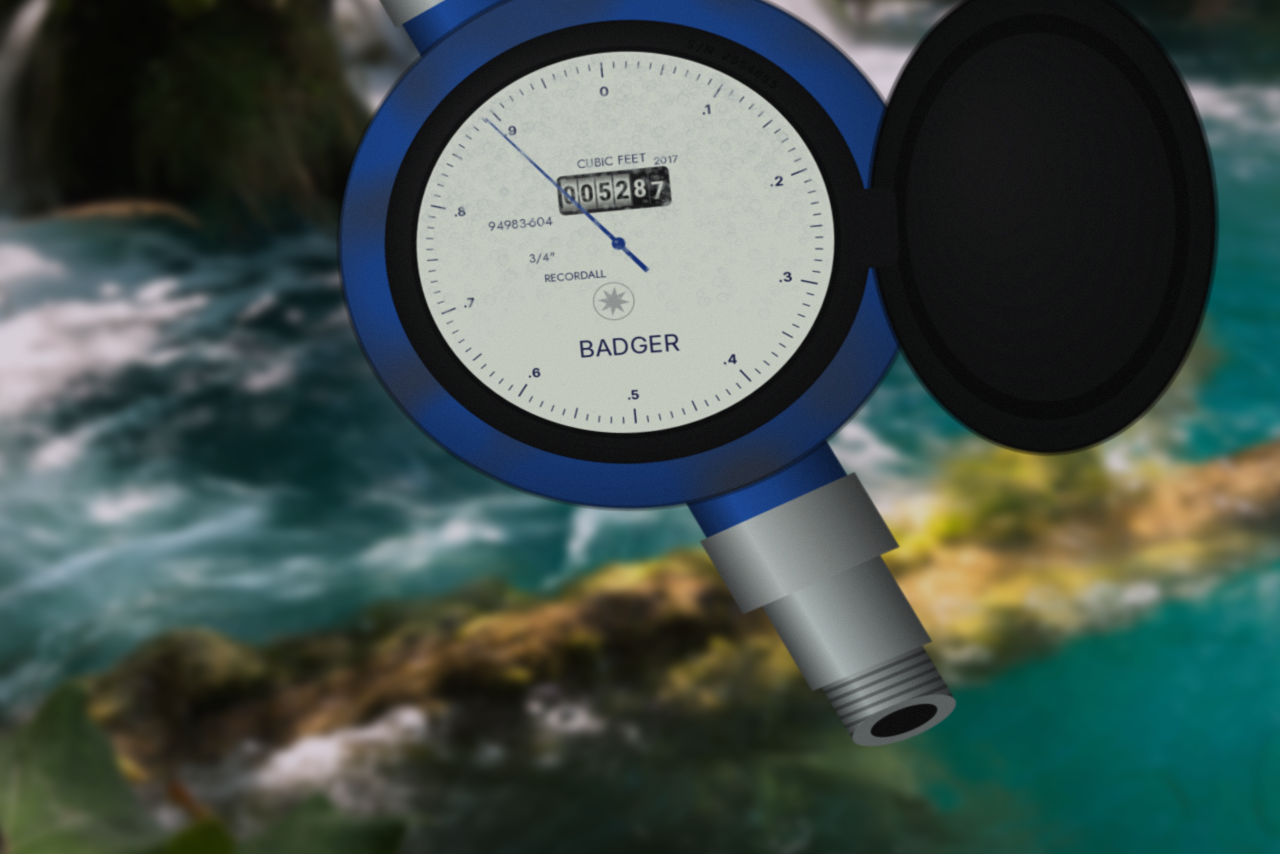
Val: 5286.89 ft³
